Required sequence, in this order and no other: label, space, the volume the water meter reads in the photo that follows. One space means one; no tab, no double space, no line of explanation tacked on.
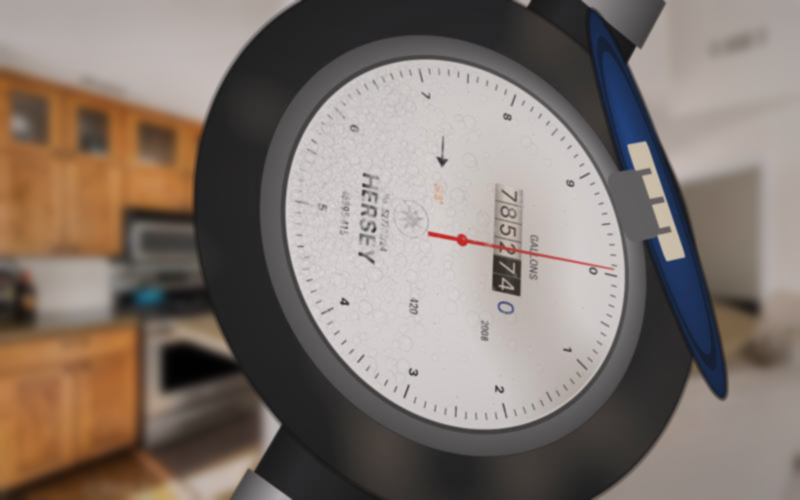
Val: 7852739.9 gal
